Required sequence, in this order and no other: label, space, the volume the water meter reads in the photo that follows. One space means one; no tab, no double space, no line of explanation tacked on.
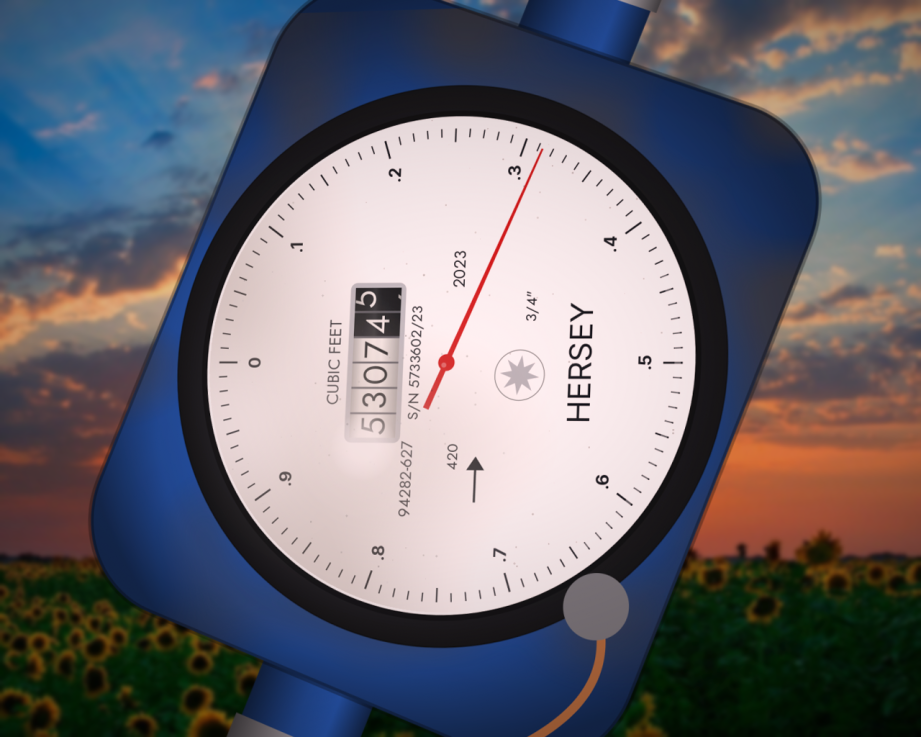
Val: 530745.31 ft³
